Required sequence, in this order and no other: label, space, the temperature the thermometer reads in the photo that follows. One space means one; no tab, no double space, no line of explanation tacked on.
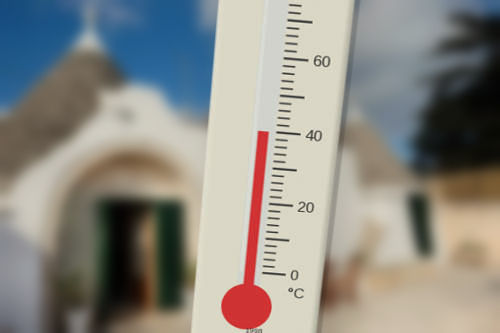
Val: 40 °C
